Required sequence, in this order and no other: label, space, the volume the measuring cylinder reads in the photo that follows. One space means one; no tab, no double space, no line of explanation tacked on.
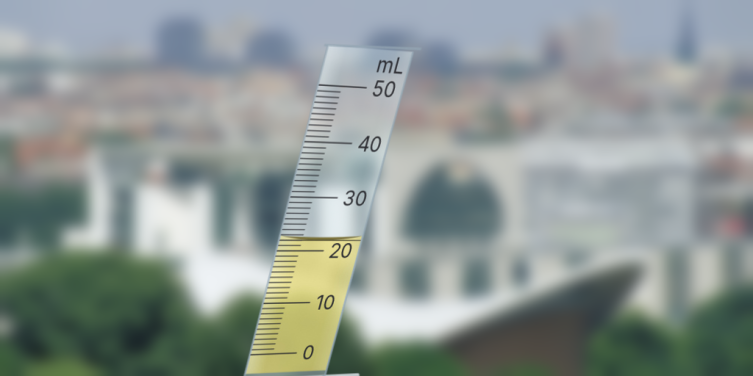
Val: 22 mL
